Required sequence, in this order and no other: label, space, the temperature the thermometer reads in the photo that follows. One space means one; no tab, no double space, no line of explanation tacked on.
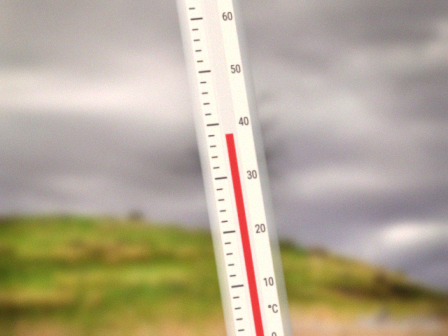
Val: 38 °C
